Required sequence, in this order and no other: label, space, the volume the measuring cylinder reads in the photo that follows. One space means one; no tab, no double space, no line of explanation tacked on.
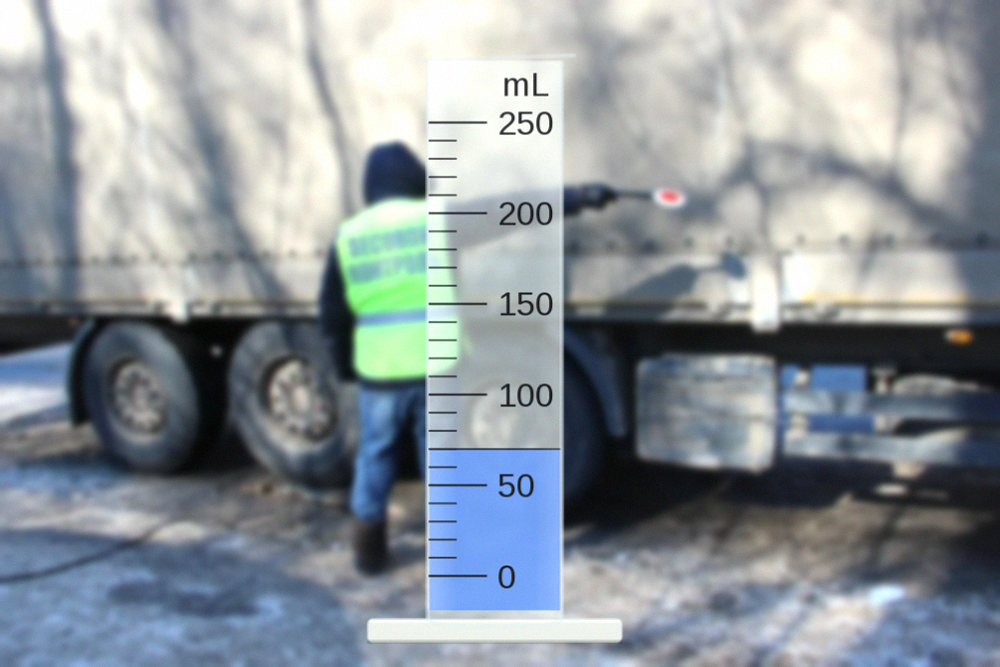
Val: 70 mL
